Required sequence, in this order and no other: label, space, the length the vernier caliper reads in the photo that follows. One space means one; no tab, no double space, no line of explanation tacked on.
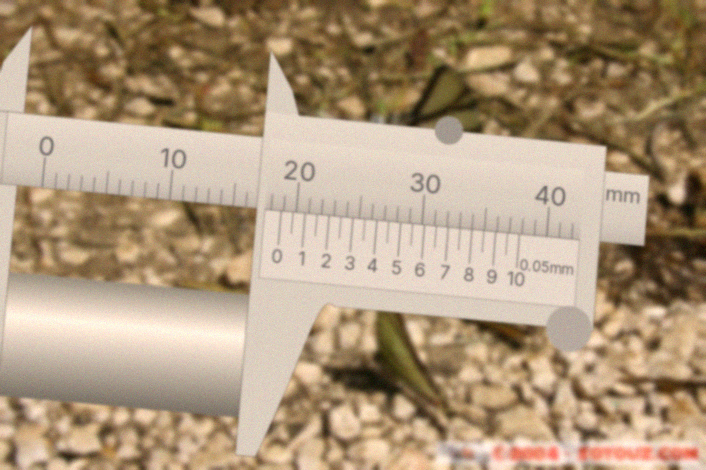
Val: 18.8 mm
